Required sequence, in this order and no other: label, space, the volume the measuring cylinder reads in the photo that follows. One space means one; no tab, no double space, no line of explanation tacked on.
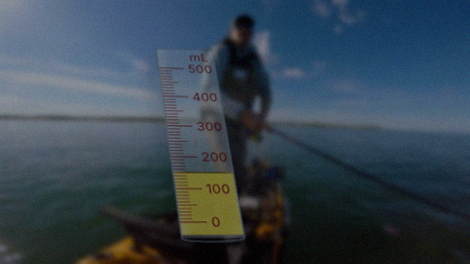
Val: 150 mL
